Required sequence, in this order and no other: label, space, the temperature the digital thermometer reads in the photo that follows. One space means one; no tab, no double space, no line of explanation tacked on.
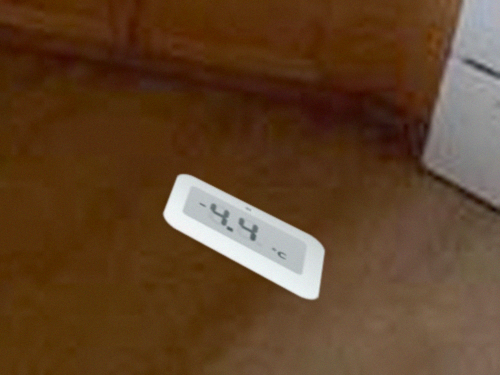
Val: -4.4 °C
